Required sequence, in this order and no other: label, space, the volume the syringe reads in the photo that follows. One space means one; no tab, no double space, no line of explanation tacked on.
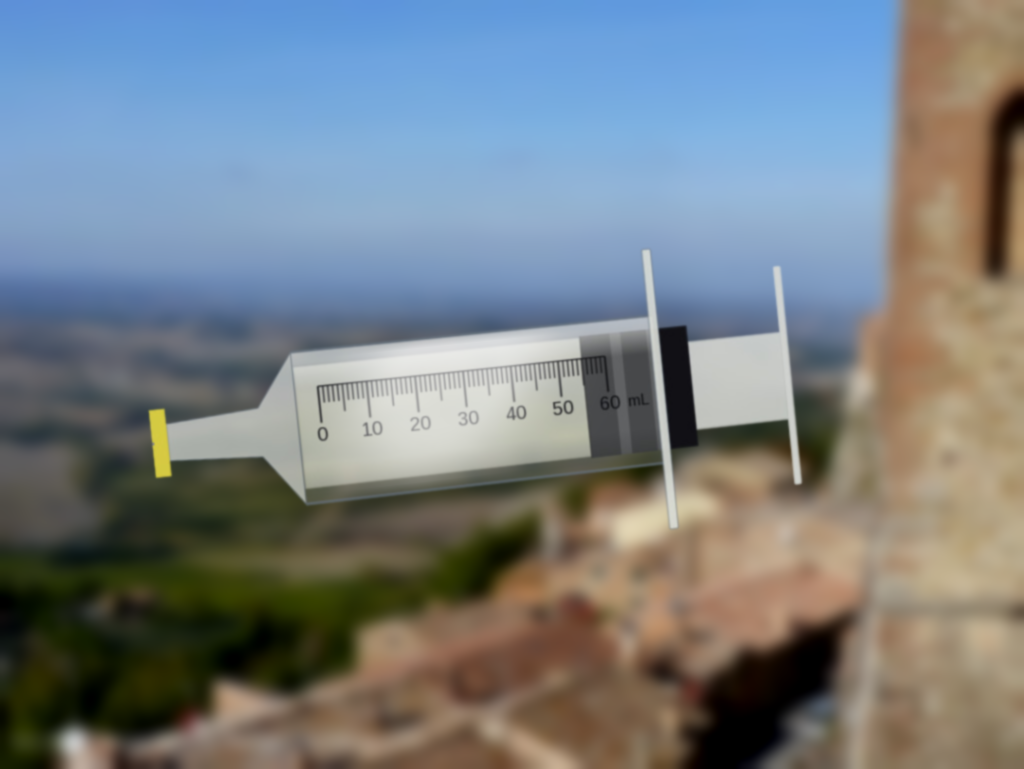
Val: 55 mL
